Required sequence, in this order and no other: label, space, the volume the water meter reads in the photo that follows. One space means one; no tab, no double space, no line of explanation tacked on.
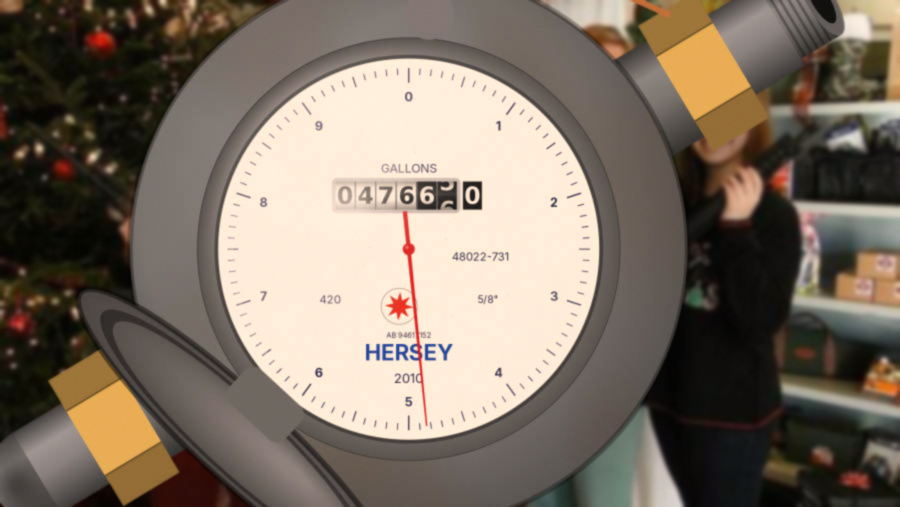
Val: 476654.8 gal
